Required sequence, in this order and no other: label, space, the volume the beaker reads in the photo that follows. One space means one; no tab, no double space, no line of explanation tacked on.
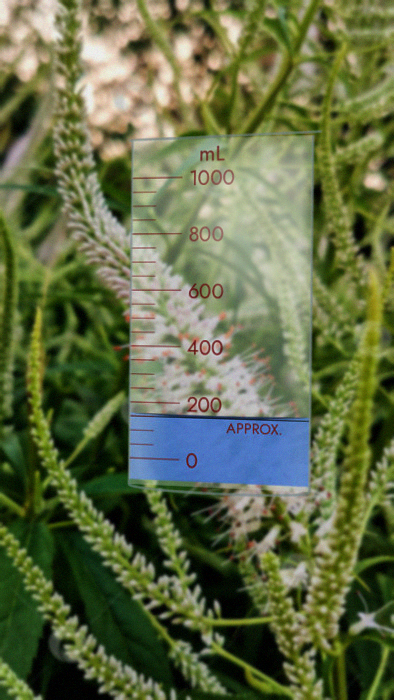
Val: 150 mL
